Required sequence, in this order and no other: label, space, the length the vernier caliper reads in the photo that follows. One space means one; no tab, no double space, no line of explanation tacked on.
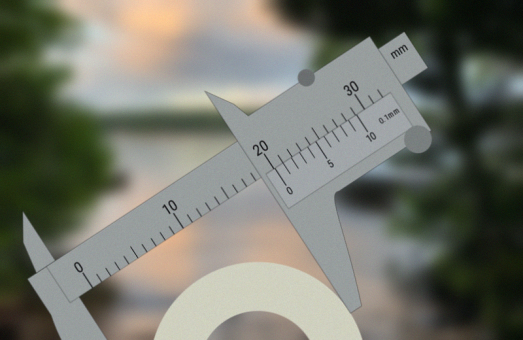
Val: 20.1 mm
